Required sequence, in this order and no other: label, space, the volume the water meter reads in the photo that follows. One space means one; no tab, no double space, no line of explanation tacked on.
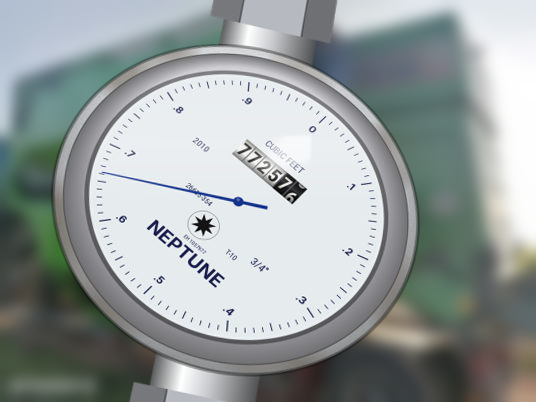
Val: 772575.66 ft³
